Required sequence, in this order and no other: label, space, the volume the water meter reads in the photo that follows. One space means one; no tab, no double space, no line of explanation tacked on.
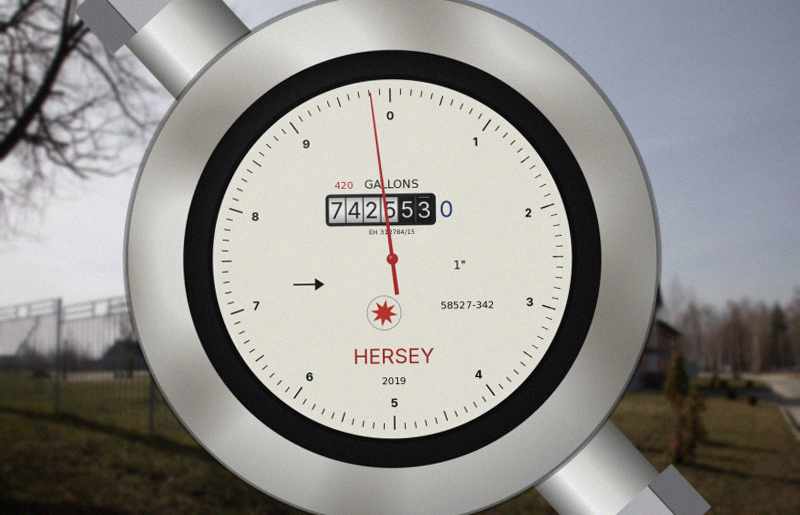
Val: 7425529.8 gal
